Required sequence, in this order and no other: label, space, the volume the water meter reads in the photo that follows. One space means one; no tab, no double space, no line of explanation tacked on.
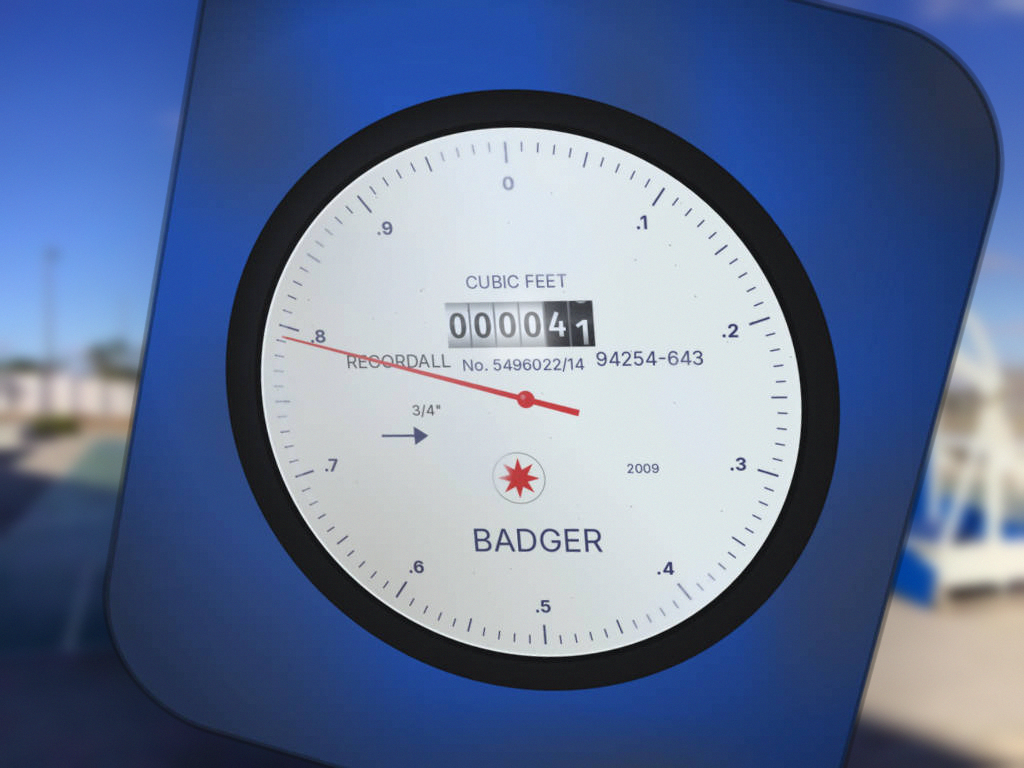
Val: 40.79 ft³
